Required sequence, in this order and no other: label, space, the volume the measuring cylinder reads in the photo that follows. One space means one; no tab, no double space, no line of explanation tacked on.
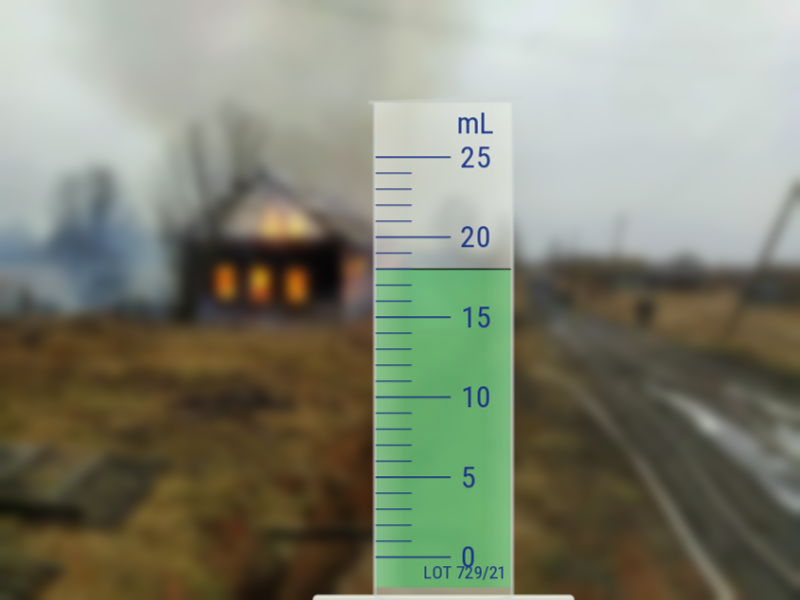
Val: 18 mL
